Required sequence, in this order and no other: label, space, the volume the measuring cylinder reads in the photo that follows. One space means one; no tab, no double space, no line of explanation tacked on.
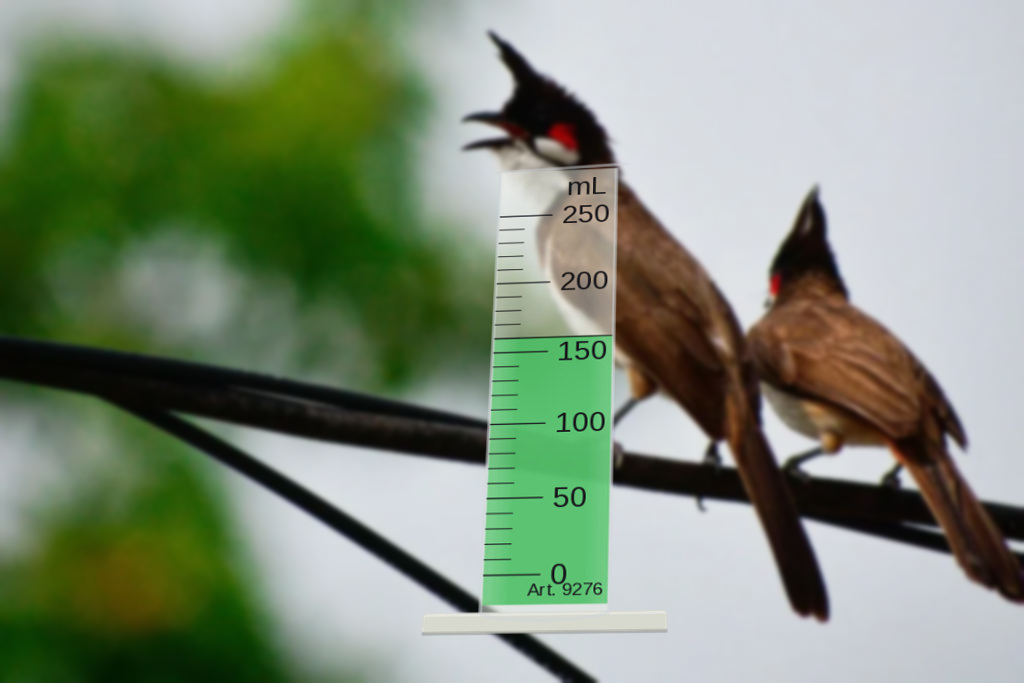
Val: 160 mL
